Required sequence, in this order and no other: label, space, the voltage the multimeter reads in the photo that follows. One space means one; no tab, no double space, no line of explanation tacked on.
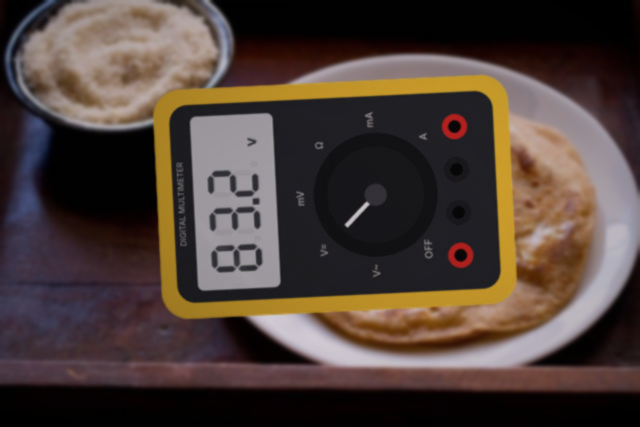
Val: 83.2 V
